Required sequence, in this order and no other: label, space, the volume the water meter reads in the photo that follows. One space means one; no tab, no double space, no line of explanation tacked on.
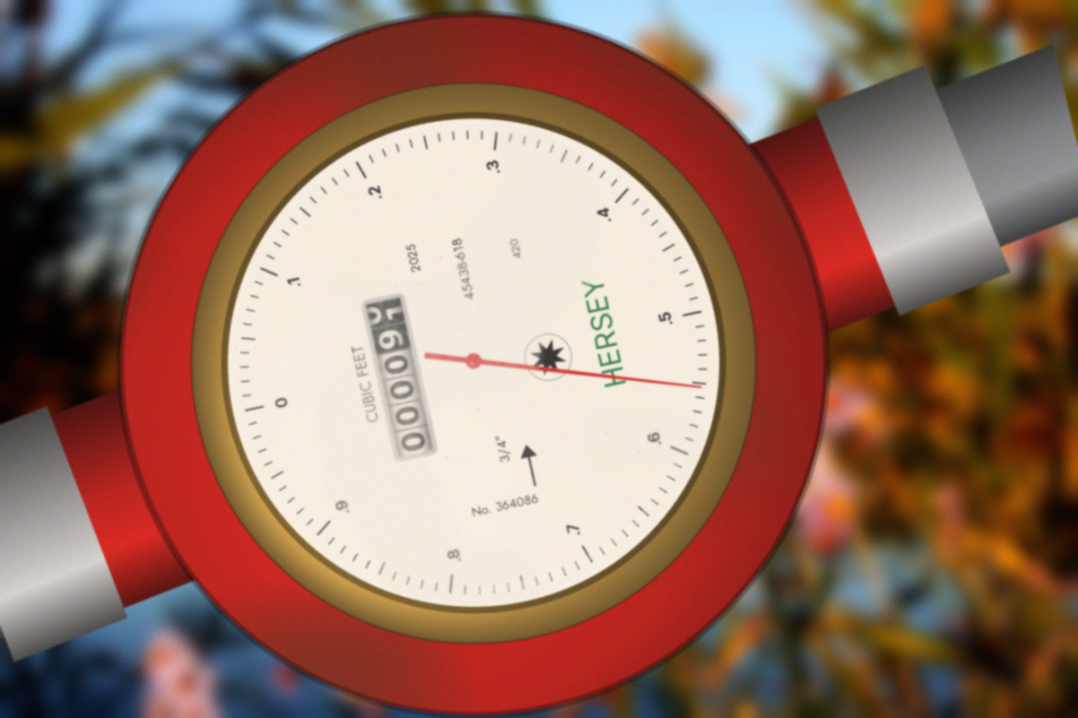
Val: 90.55 ft³
